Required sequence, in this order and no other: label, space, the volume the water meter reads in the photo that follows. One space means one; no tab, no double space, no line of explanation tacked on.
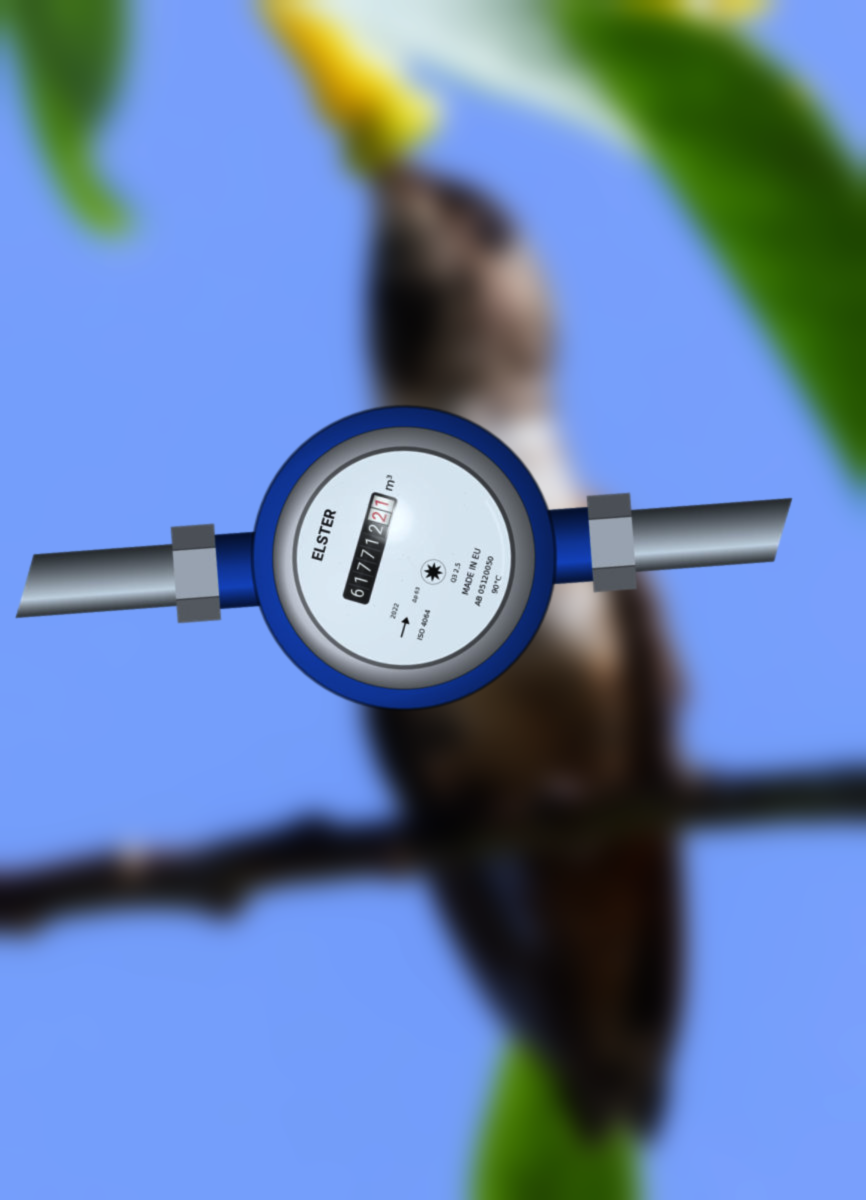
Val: 617712.21 m³
